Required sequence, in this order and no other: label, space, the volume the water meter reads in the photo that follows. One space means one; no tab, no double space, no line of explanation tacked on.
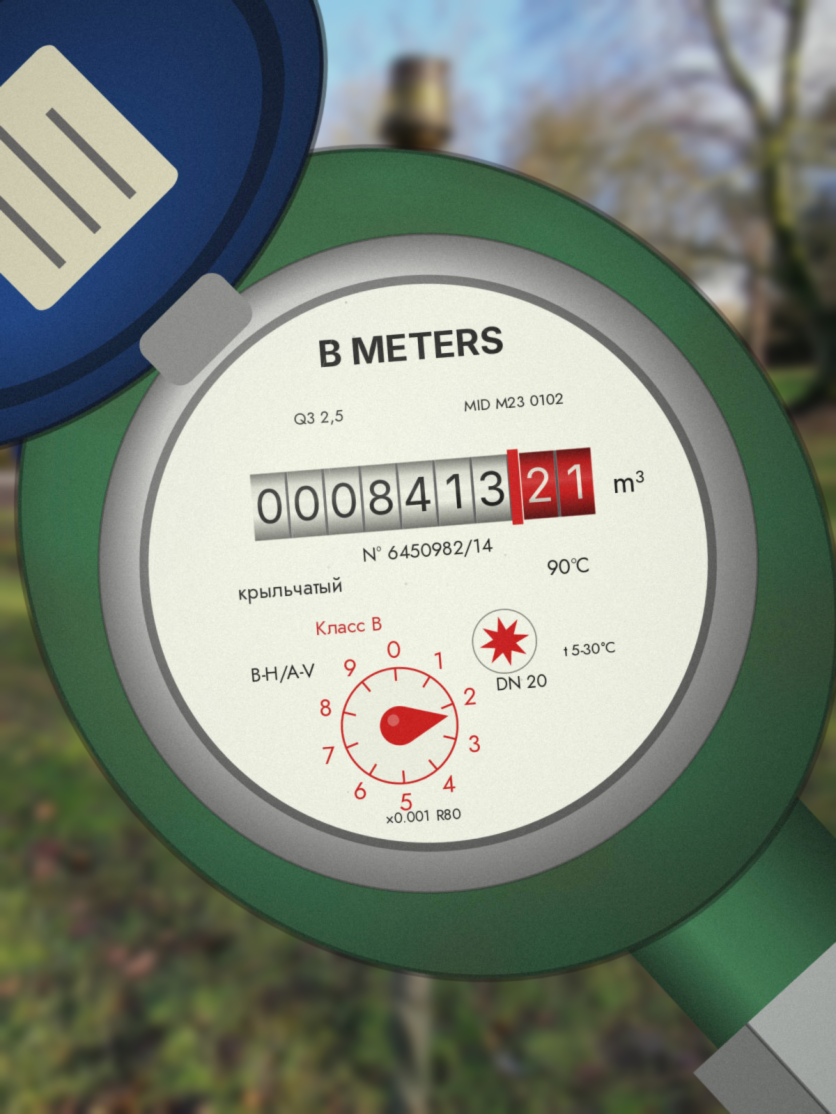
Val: 8413.212 m³
